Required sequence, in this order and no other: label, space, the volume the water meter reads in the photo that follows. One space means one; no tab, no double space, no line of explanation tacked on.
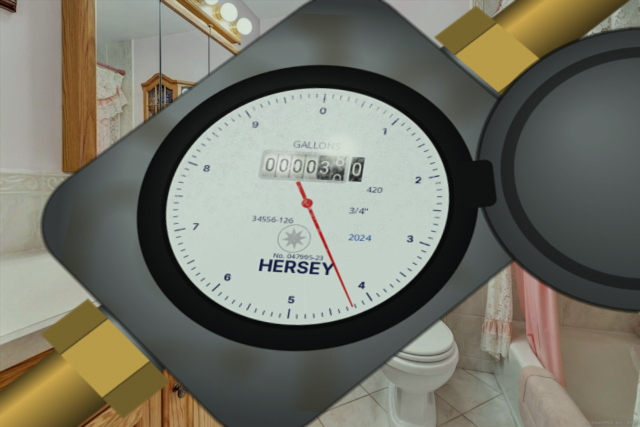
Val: 384.2 gal
